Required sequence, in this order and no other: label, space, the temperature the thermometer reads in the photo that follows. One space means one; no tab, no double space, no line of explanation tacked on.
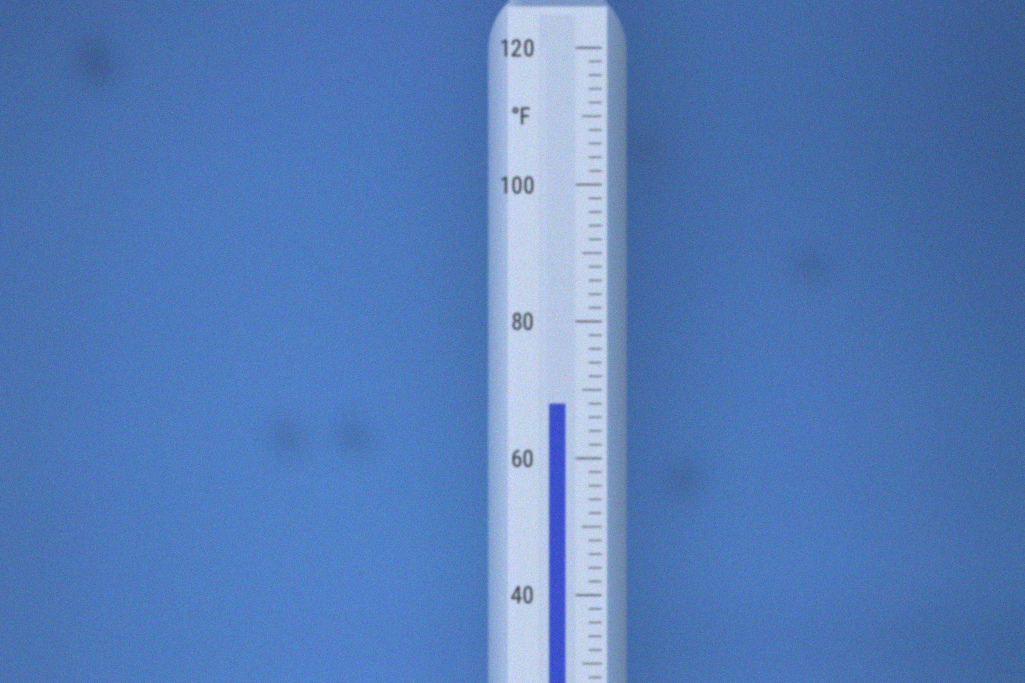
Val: 68 °F
